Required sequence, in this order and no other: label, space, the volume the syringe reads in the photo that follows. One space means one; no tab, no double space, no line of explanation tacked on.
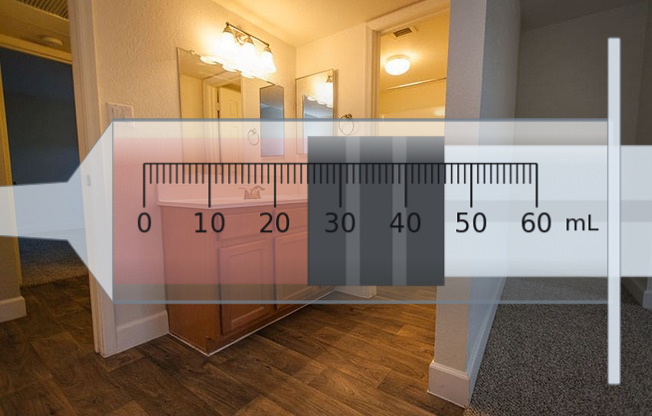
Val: 25 mL
